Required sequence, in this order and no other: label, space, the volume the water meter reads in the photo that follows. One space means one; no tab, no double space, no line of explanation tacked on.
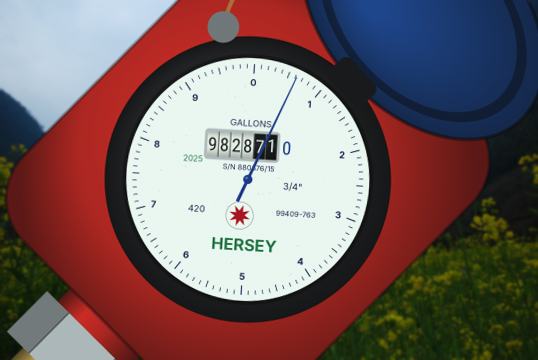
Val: 9828710.6 gal
